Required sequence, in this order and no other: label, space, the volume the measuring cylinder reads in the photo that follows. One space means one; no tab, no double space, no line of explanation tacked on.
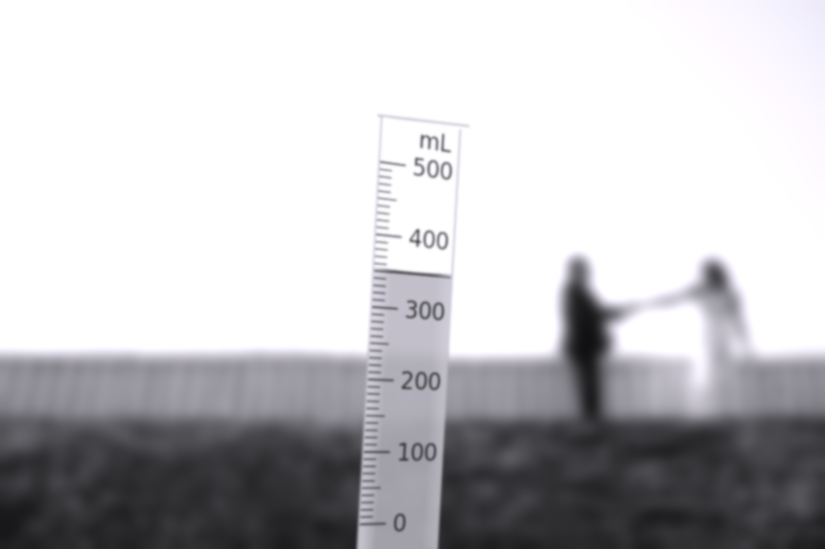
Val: 350 mL
